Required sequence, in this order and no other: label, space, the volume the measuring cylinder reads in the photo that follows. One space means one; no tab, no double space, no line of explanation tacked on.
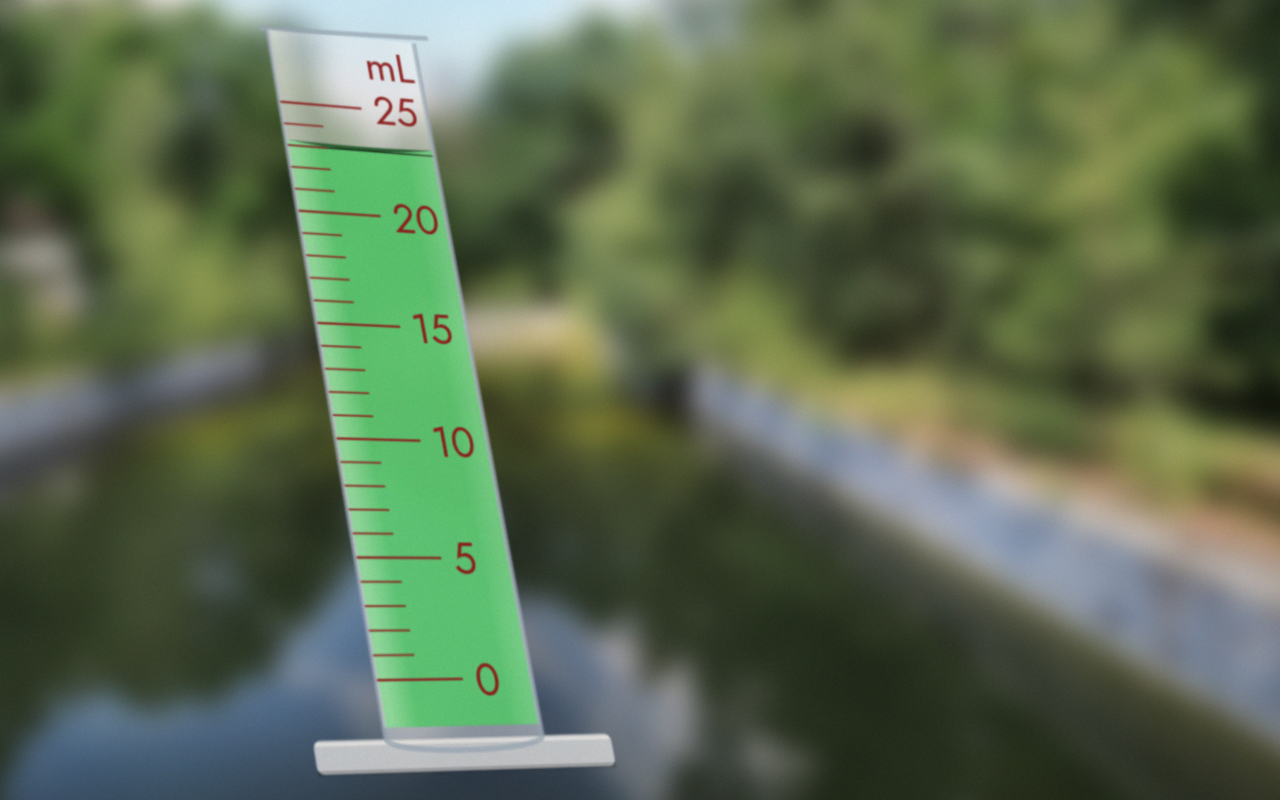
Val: 23 mL
